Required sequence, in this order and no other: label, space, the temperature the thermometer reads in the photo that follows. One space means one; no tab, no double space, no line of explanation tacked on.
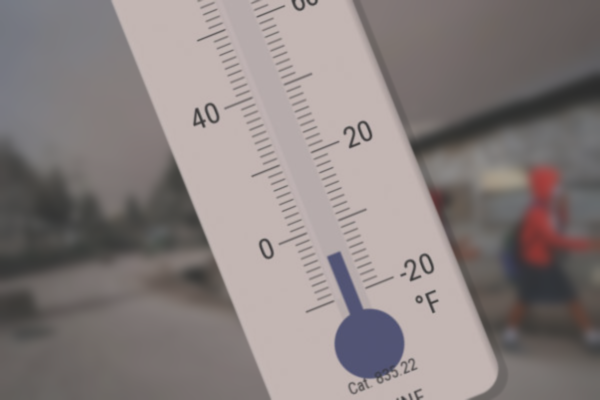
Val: -8 °F
